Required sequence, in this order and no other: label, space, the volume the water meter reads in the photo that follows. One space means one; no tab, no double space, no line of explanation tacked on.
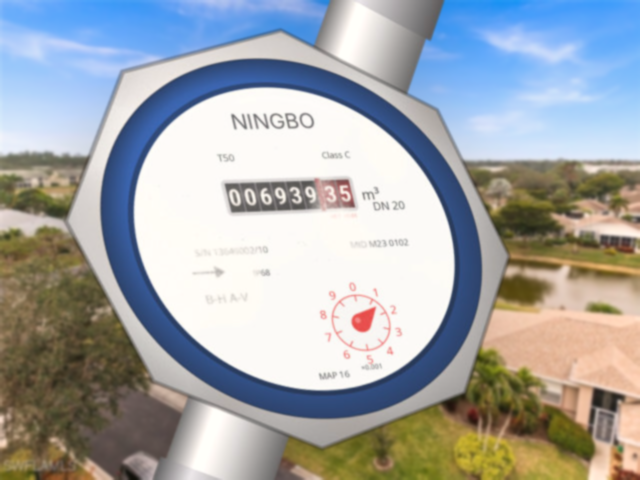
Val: 6939.351 m³
